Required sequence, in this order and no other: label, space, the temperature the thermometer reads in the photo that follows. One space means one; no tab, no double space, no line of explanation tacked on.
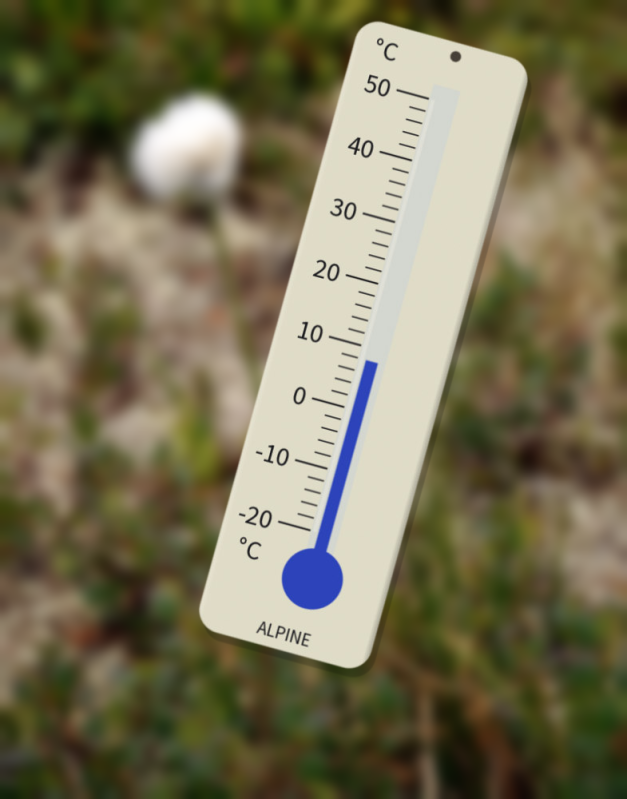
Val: 8 °C
